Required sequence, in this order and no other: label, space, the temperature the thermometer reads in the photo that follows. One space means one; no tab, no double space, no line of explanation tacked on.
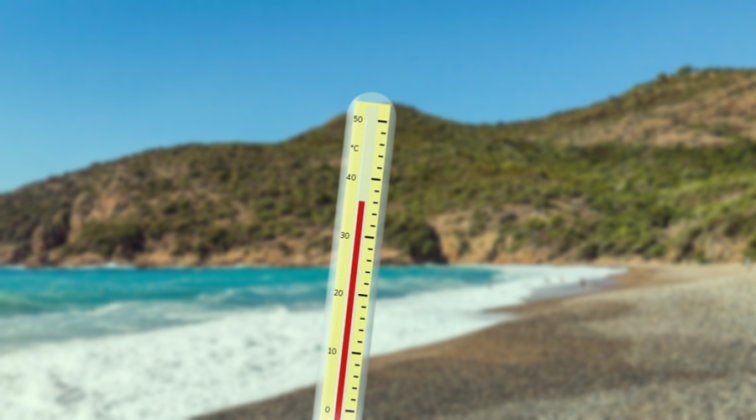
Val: 36 °C
